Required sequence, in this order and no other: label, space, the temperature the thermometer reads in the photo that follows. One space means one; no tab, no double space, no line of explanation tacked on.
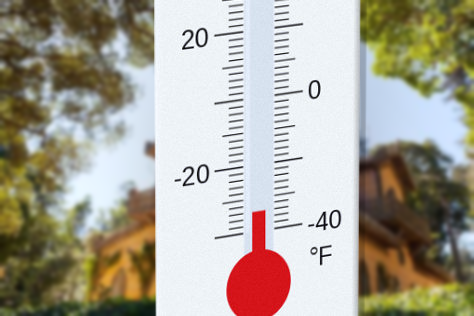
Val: -34 °F
